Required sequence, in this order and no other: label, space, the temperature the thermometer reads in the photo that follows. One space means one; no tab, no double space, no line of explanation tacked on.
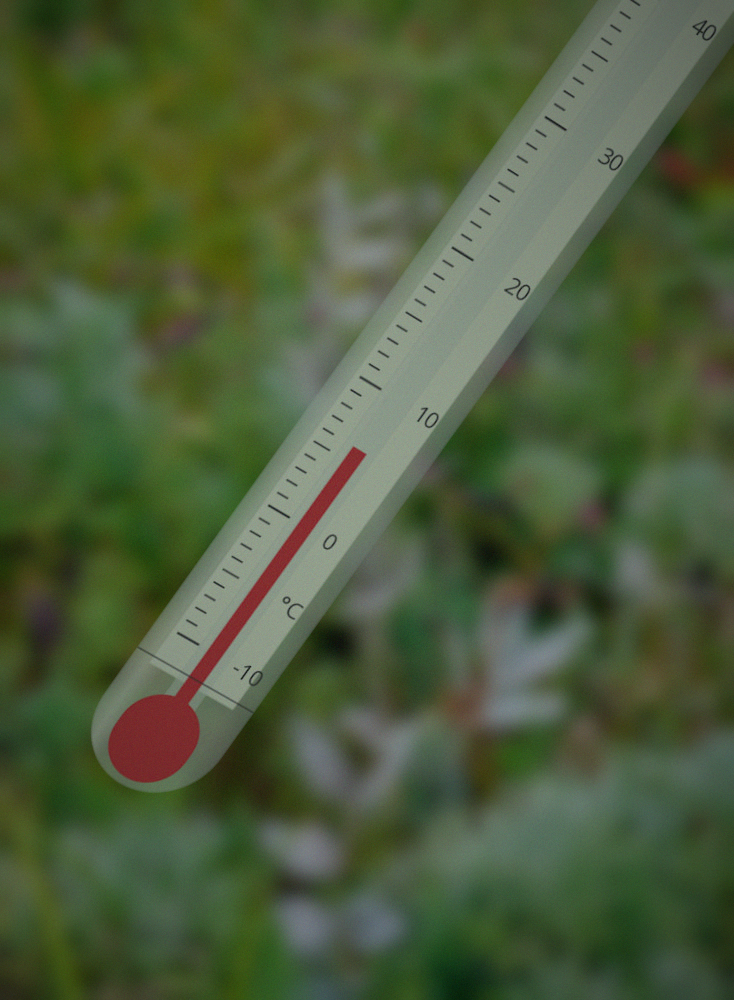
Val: 6 °C
